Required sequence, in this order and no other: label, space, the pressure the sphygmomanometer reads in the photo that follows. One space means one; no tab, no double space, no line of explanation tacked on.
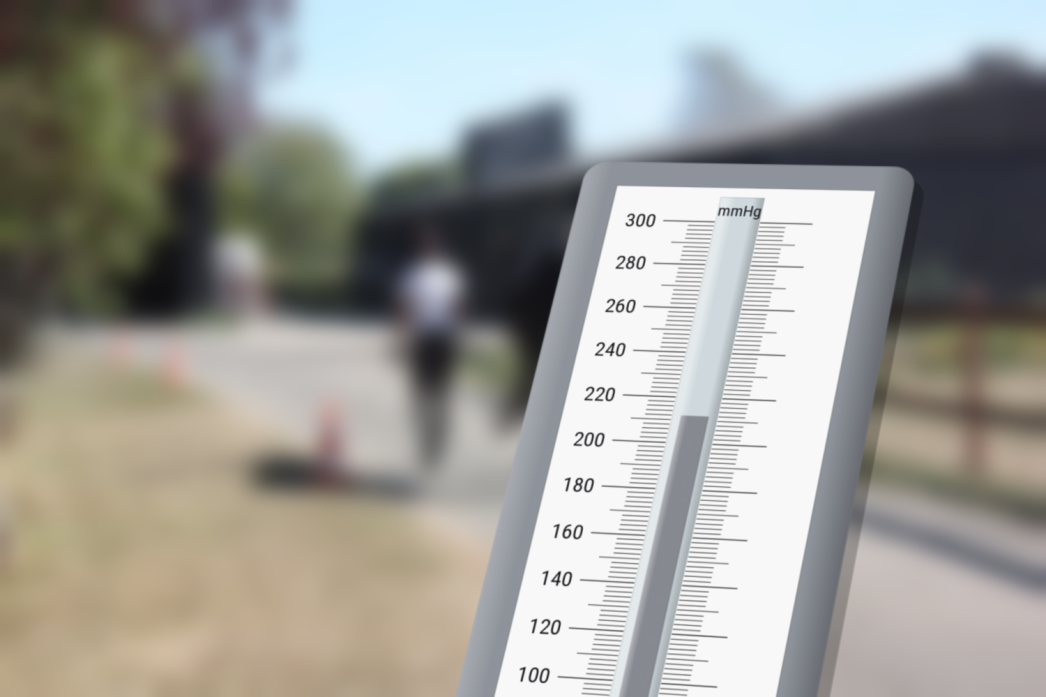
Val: 212 mmHg
